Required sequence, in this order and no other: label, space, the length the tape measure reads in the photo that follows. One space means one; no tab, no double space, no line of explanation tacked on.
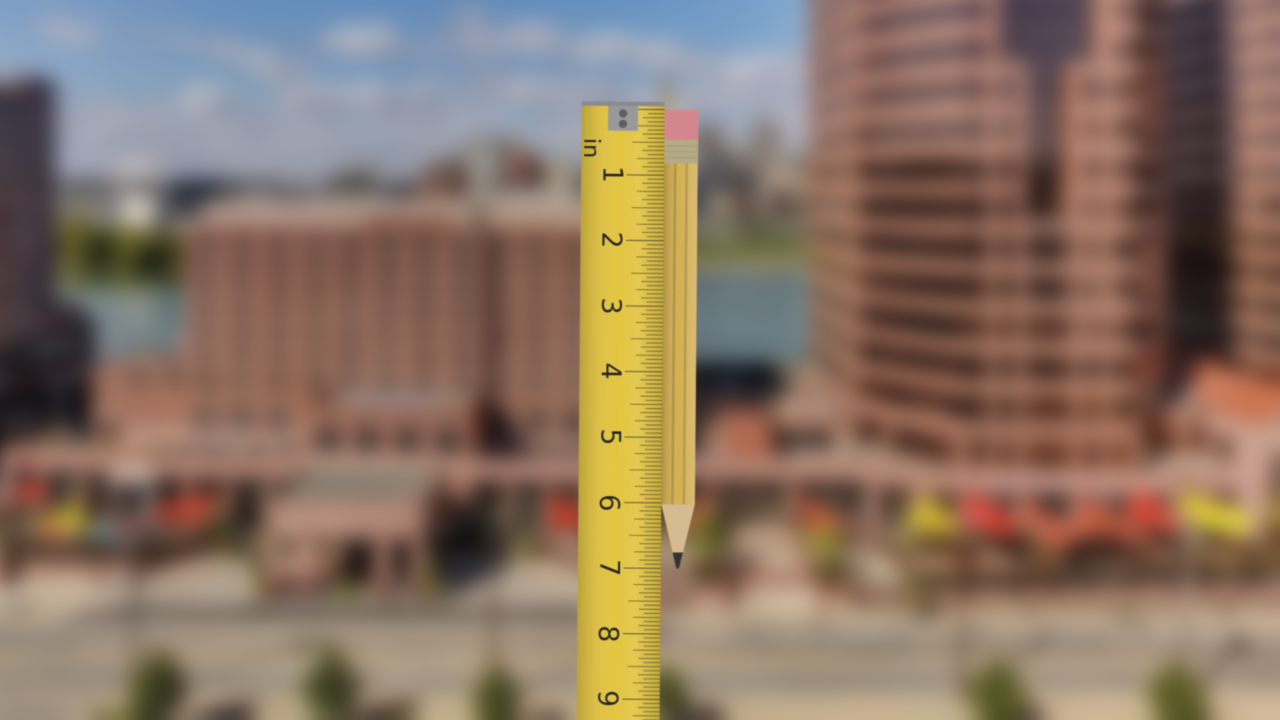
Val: 7 in
